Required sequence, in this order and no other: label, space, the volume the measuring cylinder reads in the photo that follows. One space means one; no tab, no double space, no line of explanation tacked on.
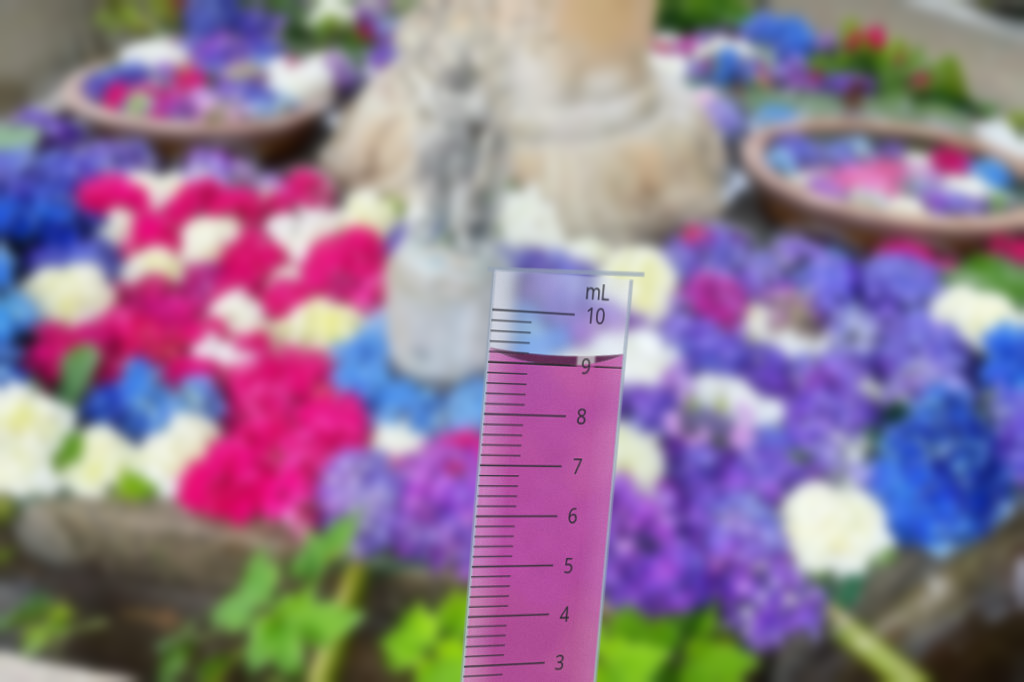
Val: 9 mL
